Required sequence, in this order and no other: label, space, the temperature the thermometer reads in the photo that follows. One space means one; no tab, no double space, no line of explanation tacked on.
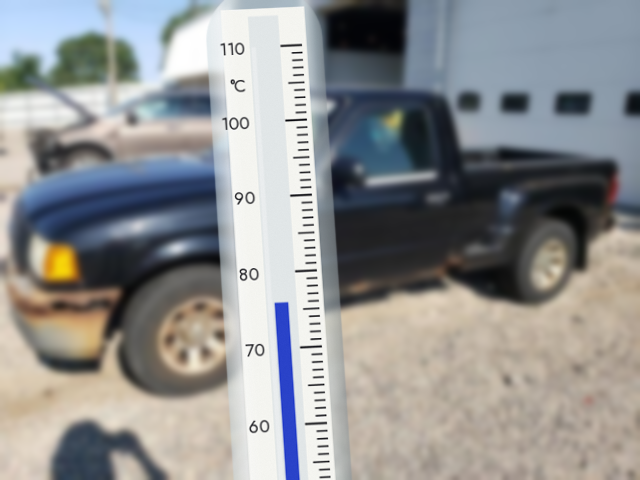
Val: 76 °C
